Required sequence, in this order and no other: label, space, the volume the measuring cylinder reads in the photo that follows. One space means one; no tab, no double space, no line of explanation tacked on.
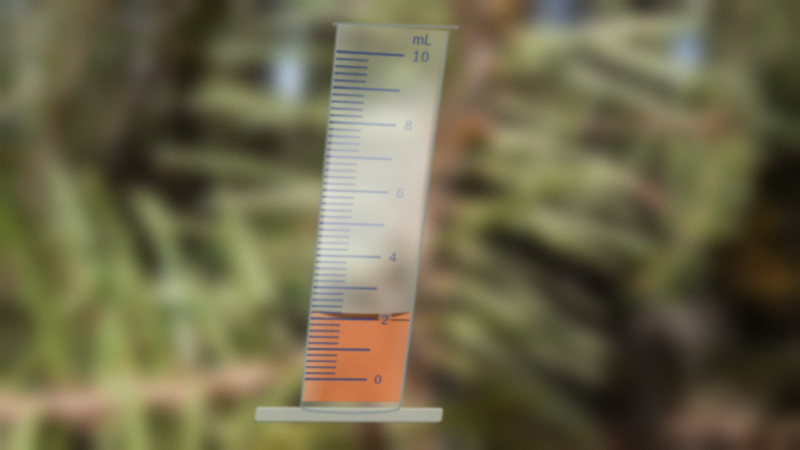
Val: 2 mL
